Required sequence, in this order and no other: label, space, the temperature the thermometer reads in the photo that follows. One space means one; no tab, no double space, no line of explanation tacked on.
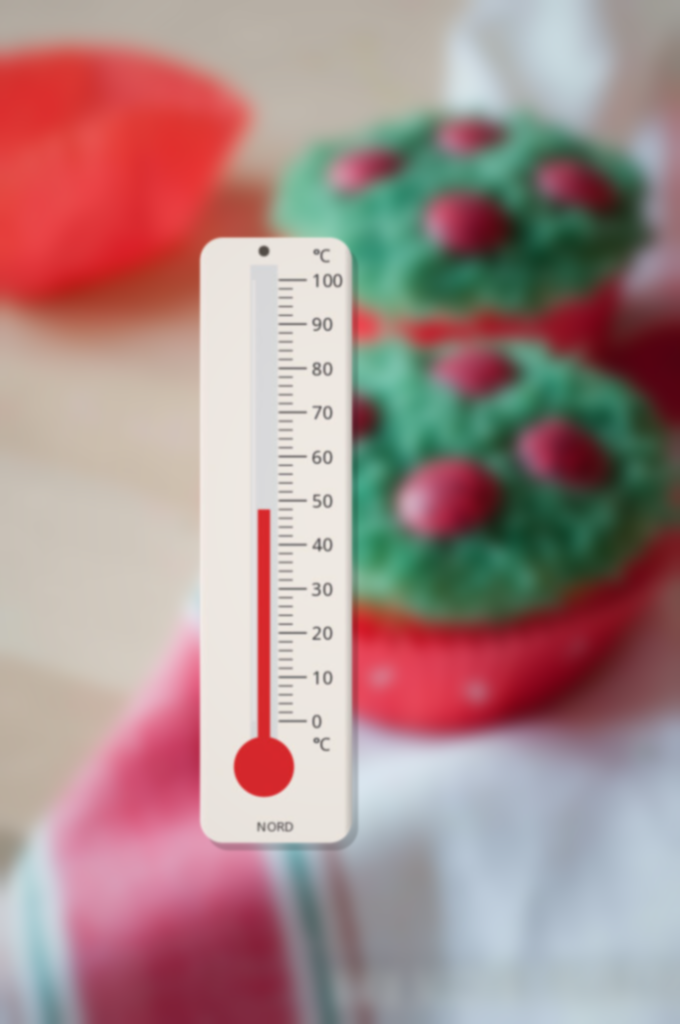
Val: 48 °C
